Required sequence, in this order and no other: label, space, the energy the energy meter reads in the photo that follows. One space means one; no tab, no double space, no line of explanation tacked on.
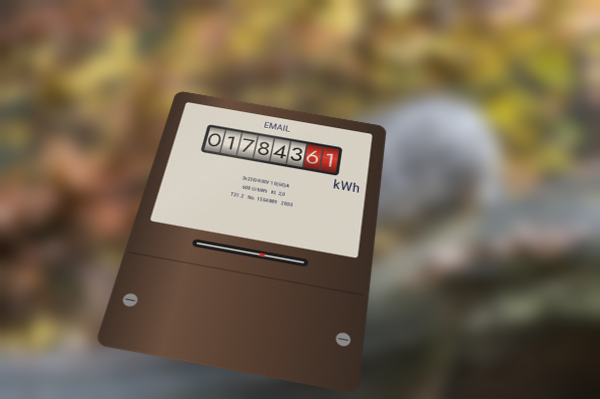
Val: 17843.61 kWh
